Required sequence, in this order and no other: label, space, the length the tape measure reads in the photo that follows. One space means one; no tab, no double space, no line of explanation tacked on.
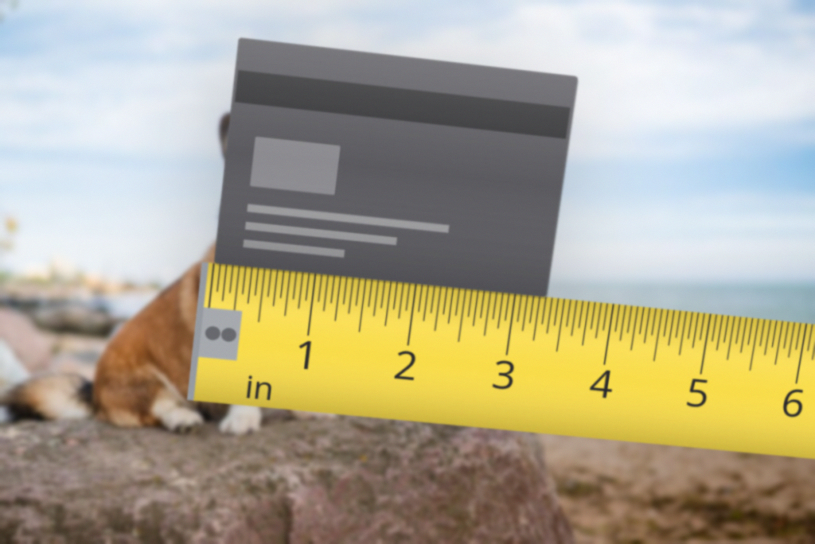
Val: 3.3125 in
